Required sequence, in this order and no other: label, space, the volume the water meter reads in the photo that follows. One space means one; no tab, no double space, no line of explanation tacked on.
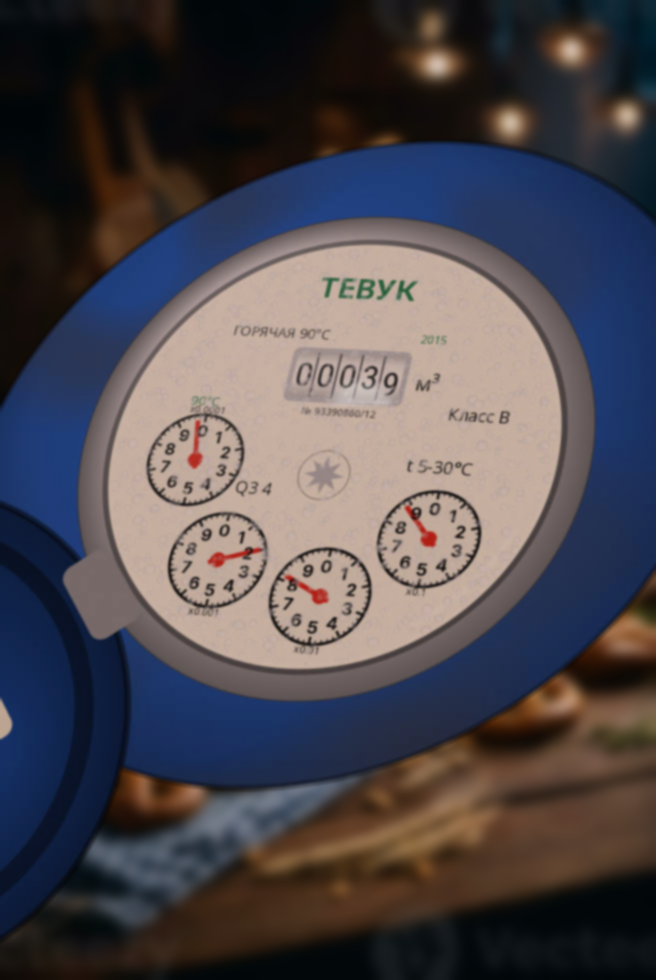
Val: 38.8819 m³
